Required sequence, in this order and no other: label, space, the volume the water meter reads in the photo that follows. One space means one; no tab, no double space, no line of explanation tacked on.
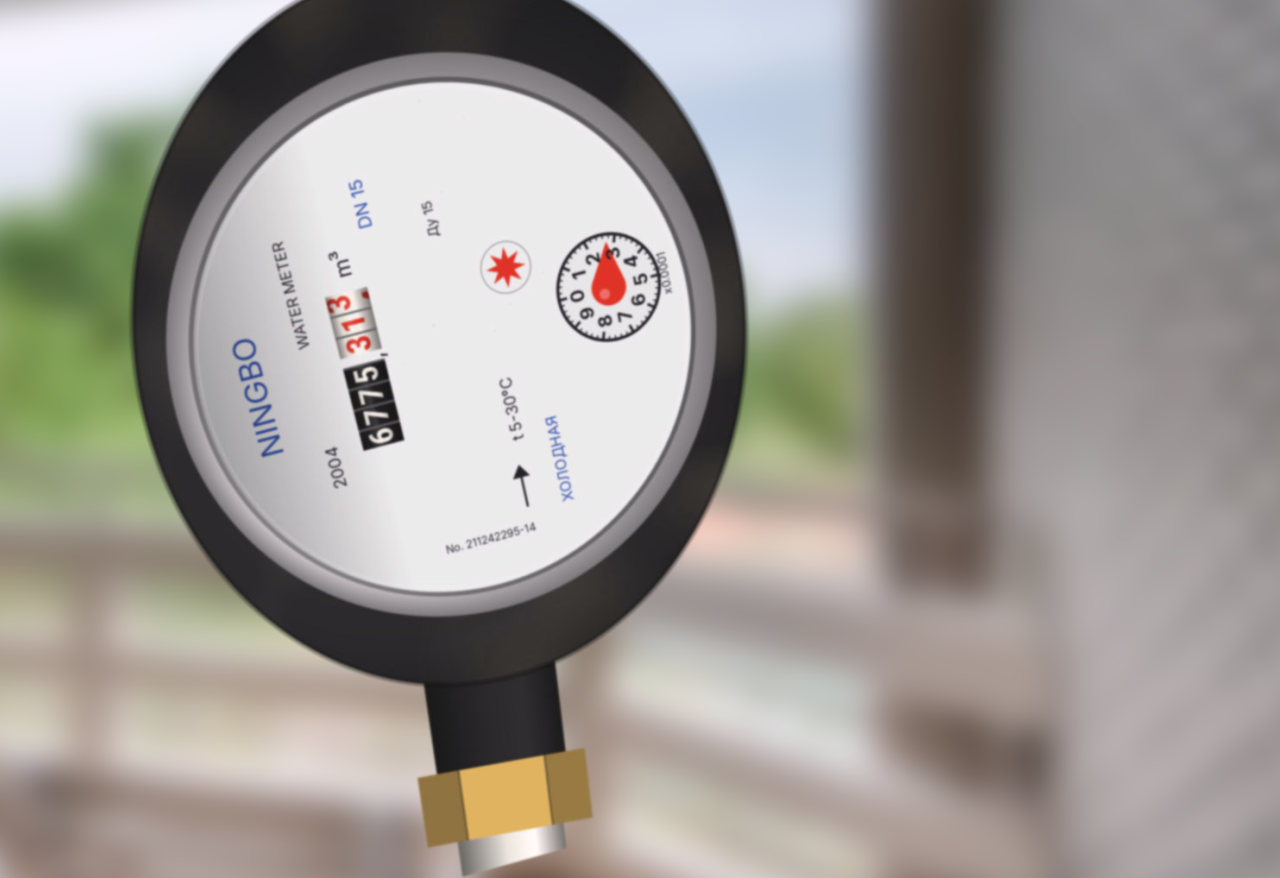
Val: 6775.3132 m³
